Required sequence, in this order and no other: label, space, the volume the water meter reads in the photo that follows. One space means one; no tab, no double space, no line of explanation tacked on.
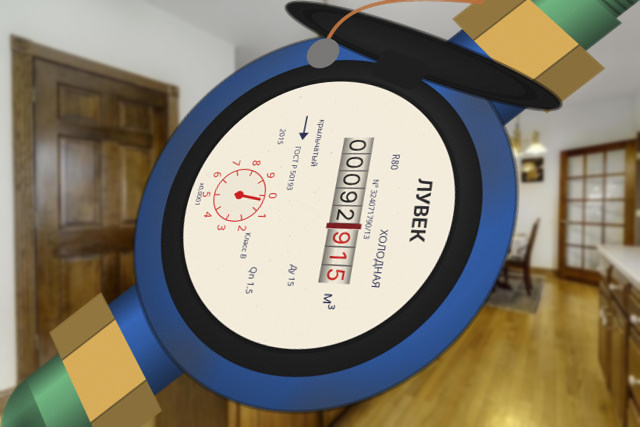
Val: 92.9150 m³
